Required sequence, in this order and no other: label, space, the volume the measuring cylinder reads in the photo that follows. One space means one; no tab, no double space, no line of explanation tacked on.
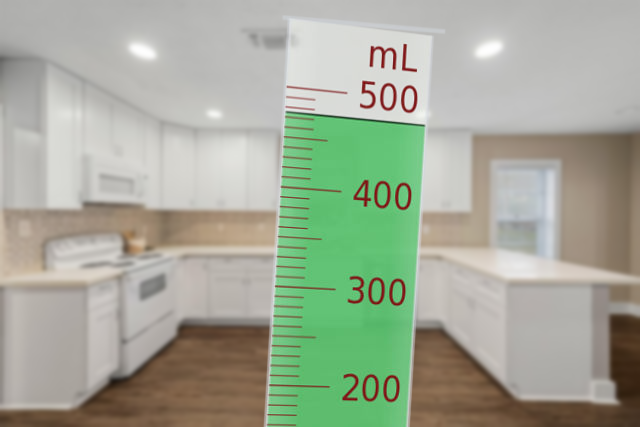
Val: 475 mL
